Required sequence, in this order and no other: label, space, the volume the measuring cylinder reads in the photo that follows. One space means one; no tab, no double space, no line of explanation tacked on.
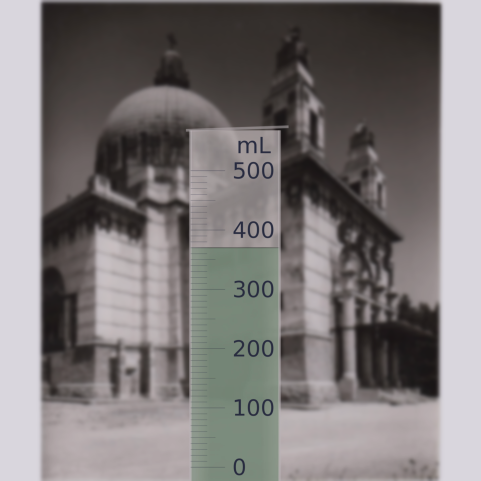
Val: 370 mL
